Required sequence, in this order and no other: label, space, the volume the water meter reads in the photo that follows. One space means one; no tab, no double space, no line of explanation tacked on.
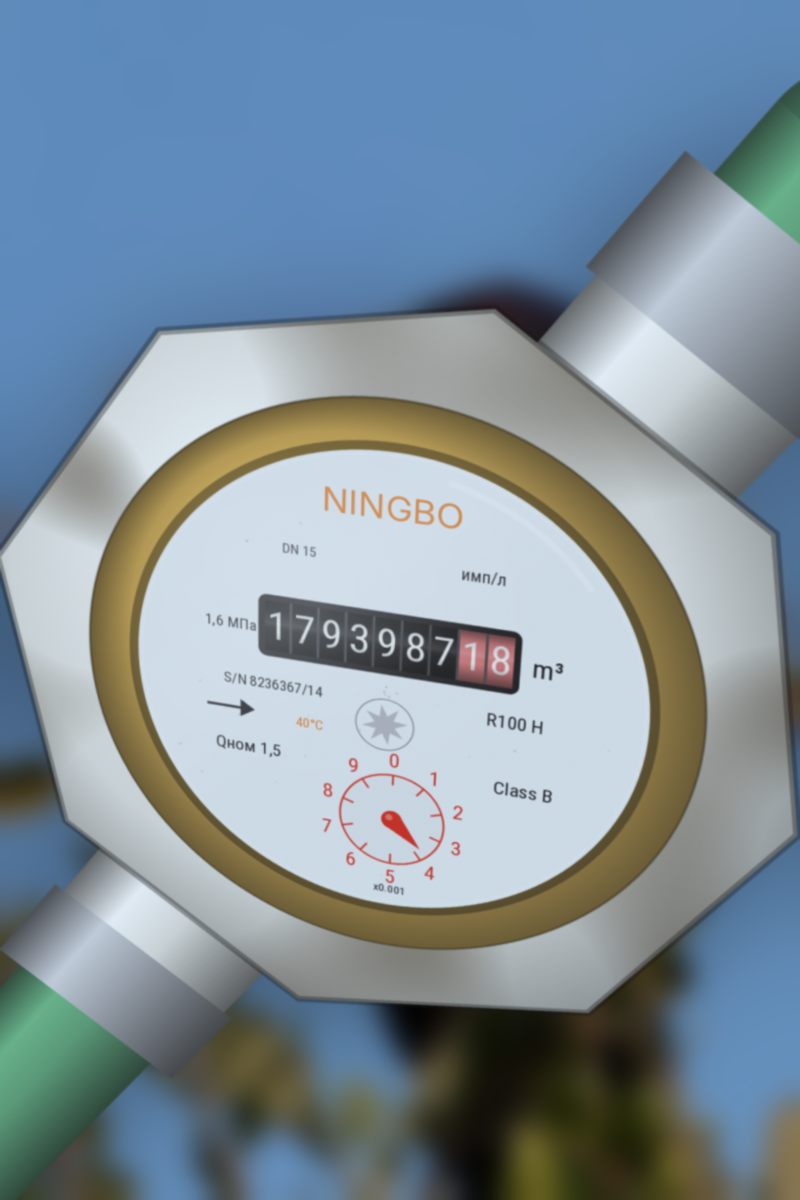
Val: 1793987.183 m³
